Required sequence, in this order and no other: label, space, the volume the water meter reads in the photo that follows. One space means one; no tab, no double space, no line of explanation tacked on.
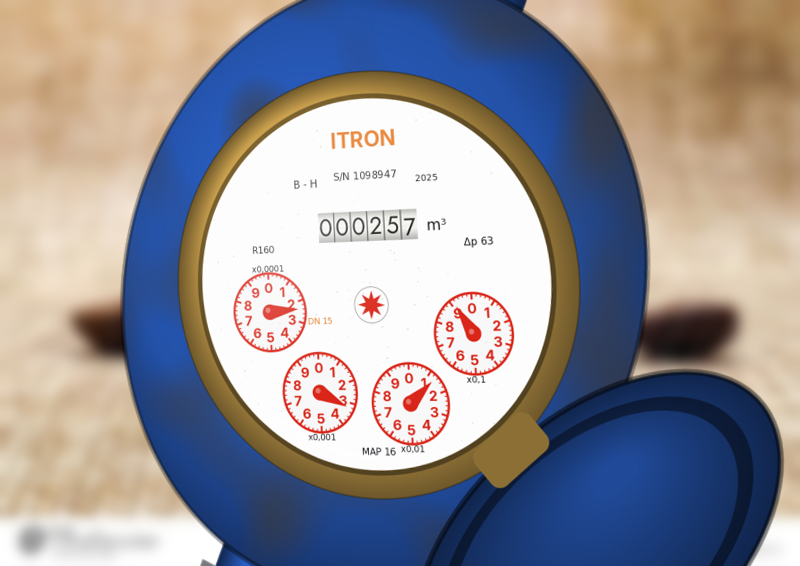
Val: 256.9132 m³
